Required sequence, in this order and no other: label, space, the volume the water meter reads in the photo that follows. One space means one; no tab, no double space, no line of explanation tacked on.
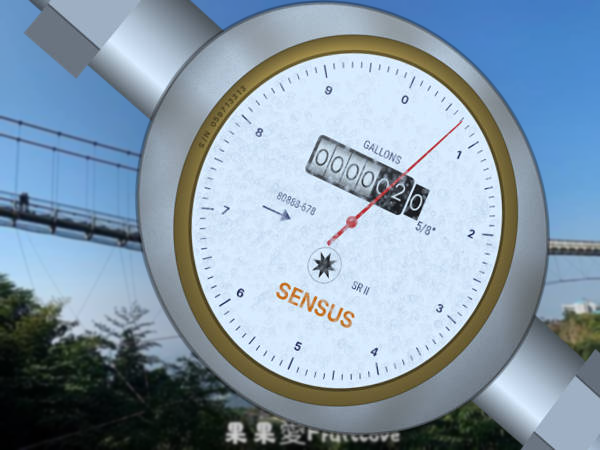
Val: 20.7 gal
